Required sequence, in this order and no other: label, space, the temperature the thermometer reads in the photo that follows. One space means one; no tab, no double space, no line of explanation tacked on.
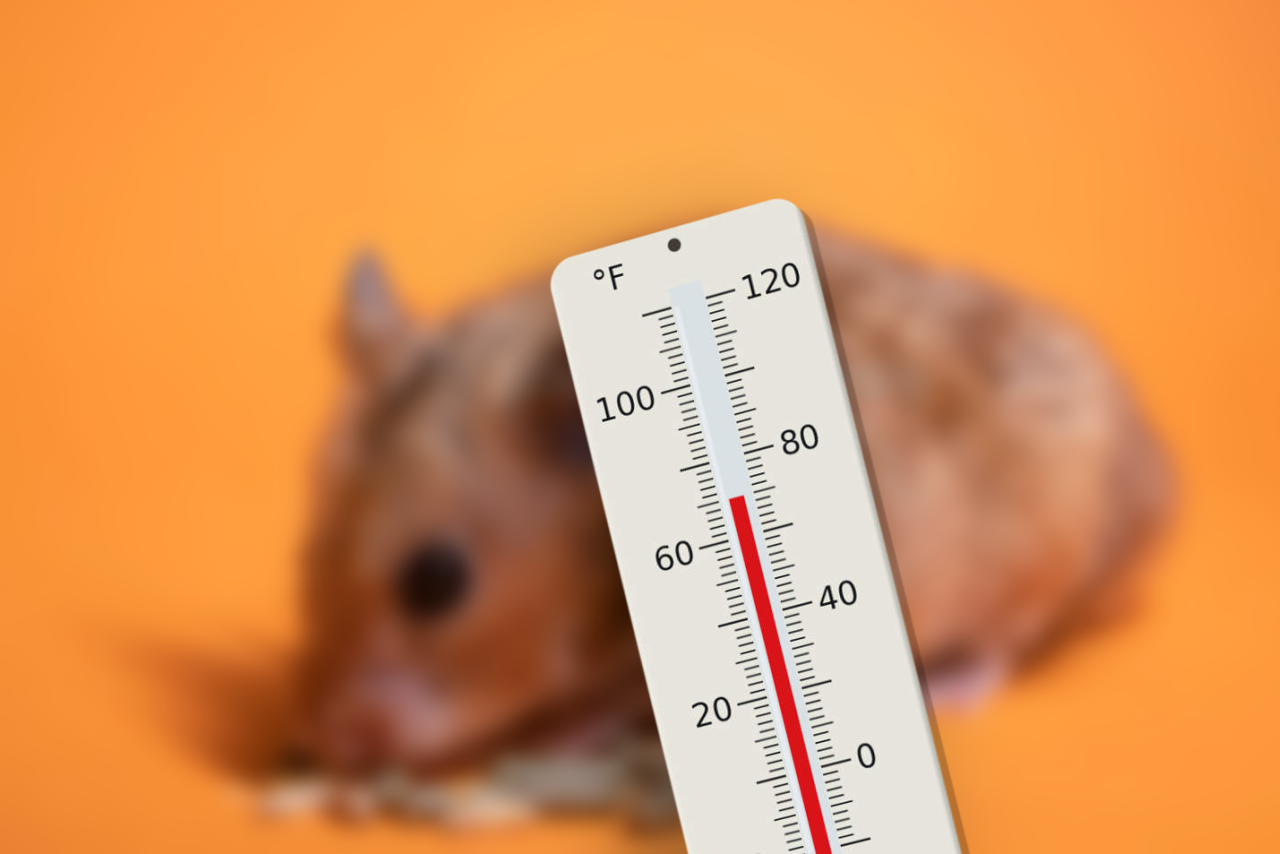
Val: 70 °F
